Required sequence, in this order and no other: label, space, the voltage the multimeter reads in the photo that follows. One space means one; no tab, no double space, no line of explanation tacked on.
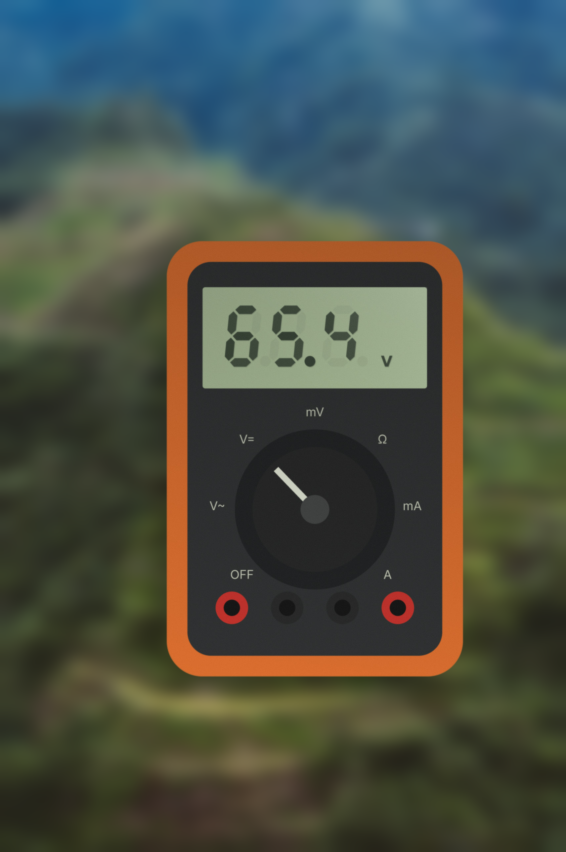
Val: 65.4 V
